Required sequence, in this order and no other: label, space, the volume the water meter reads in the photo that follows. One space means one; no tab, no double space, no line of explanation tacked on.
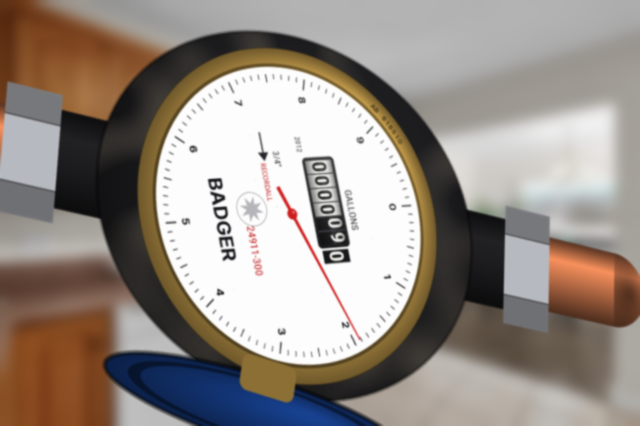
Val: 91.9 gal
